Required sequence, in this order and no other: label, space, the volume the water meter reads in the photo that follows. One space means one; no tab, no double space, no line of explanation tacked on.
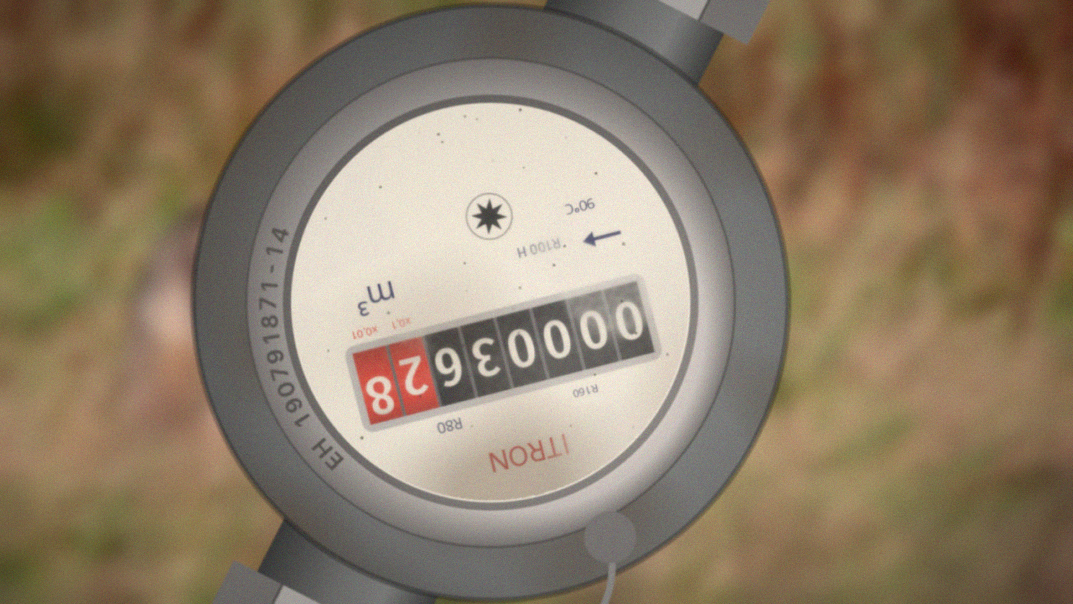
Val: 36.28 m³
